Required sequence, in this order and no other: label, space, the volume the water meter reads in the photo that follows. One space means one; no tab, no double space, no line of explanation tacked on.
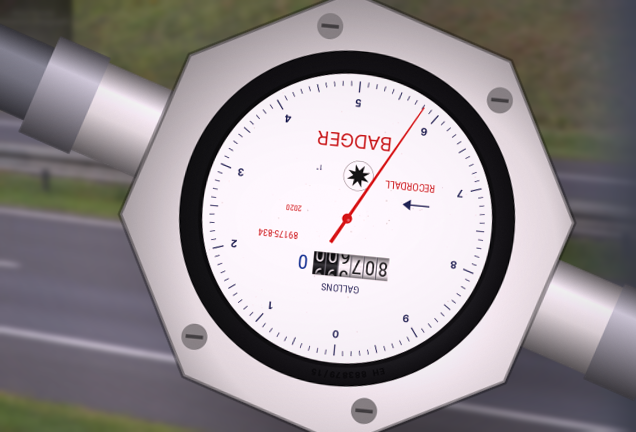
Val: 8075995.8 gal
